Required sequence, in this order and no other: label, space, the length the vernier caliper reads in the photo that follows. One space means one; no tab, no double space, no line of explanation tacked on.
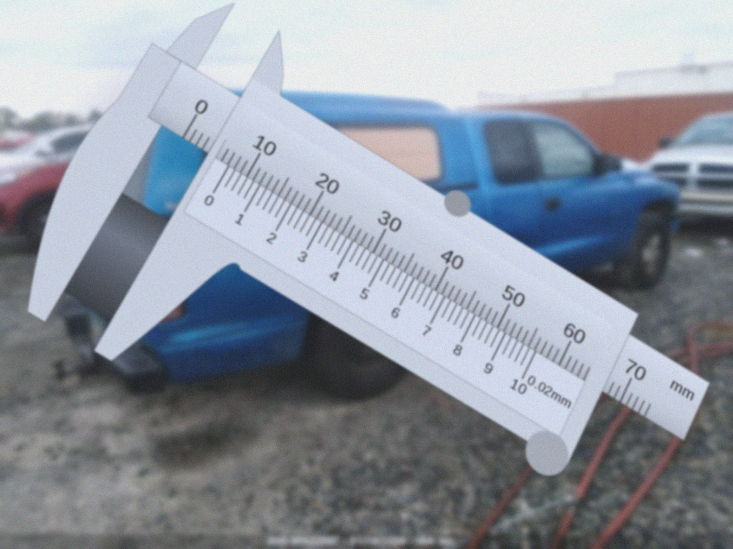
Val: 7.2 mm
